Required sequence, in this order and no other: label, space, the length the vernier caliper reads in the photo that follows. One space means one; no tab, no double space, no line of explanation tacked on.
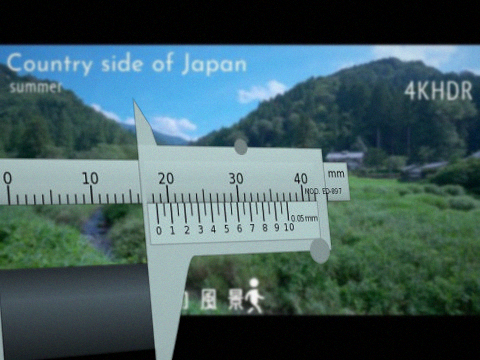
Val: 18.4 mm
